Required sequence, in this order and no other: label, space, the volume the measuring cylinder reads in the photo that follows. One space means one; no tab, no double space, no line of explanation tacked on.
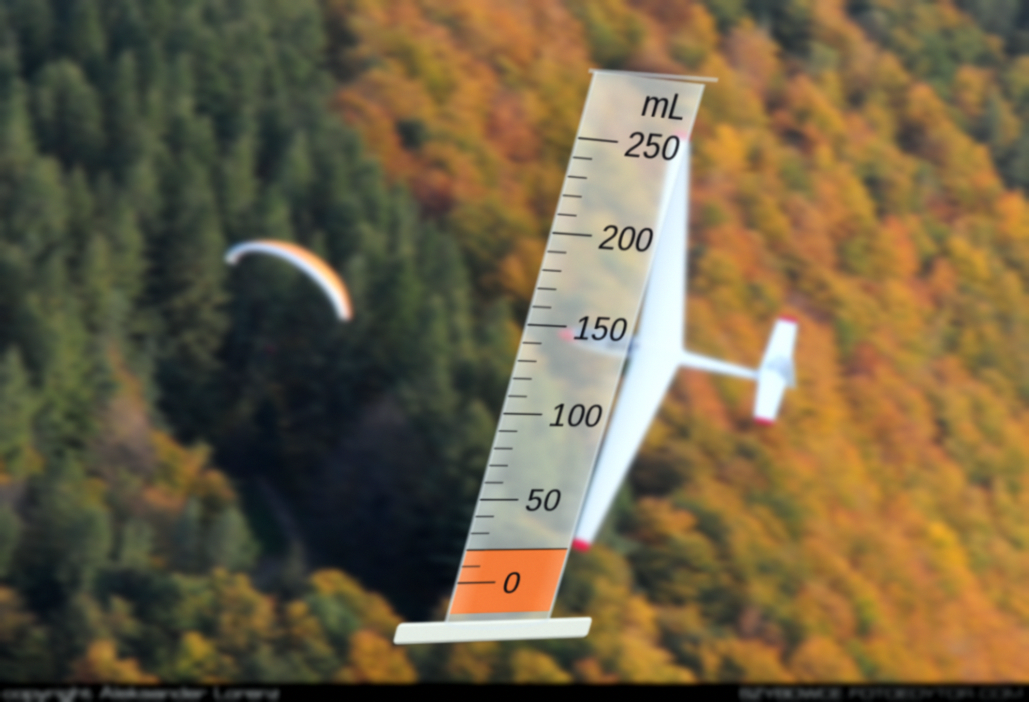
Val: 20 mL
